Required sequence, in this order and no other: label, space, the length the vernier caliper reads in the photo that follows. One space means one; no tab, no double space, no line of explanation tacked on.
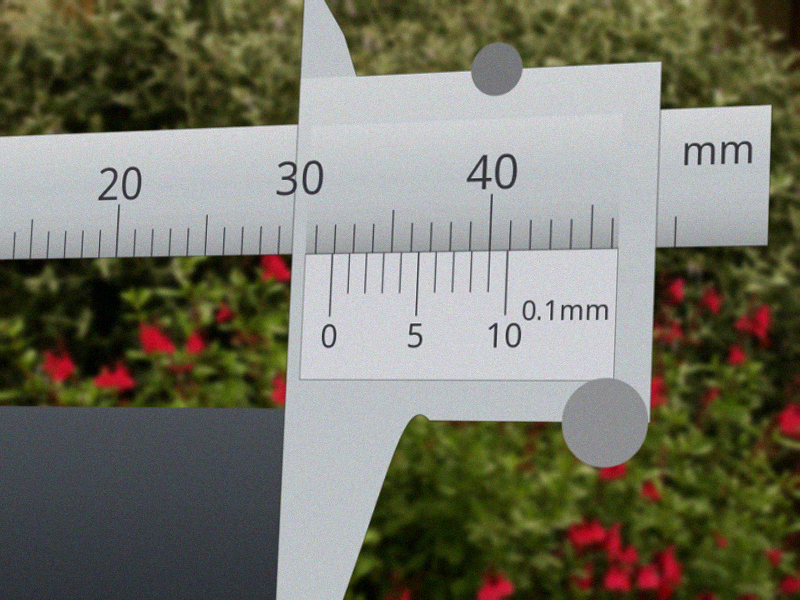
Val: 31.9 mm
